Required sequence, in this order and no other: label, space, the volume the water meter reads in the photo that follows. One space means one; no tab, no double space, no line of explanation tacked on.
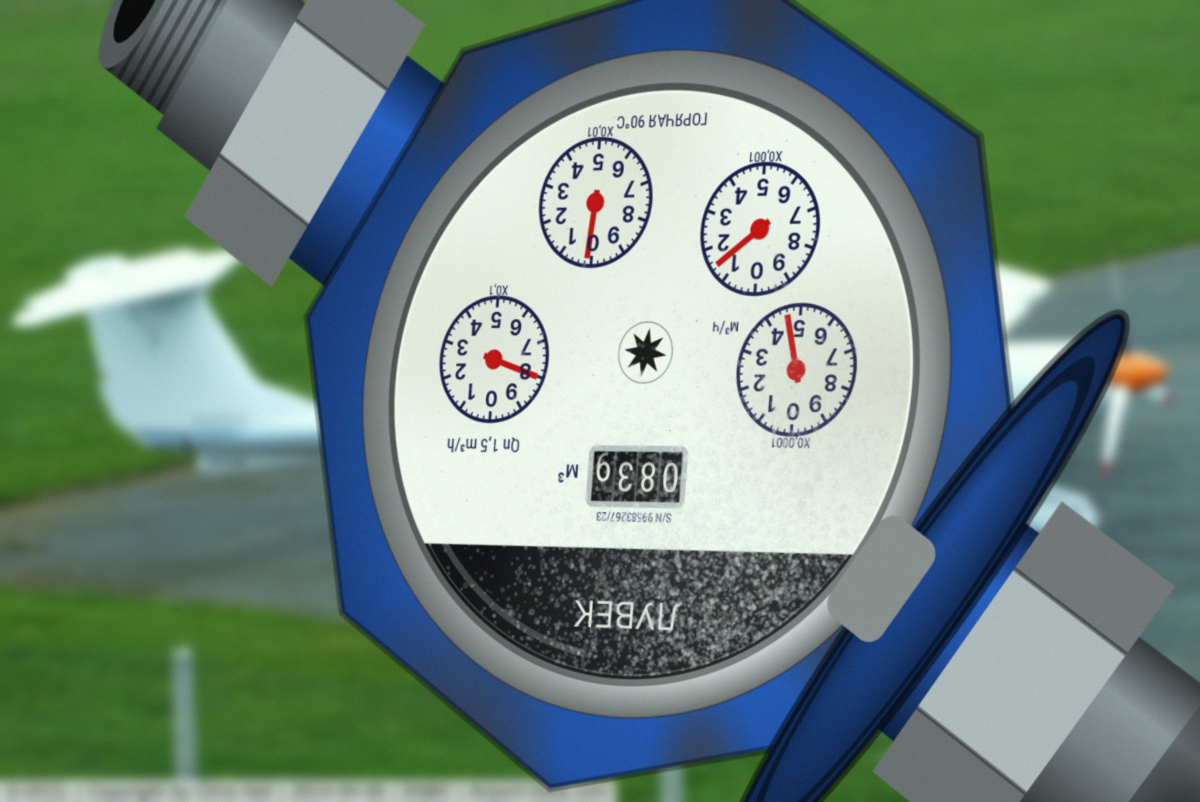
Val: 838.8014 m³
